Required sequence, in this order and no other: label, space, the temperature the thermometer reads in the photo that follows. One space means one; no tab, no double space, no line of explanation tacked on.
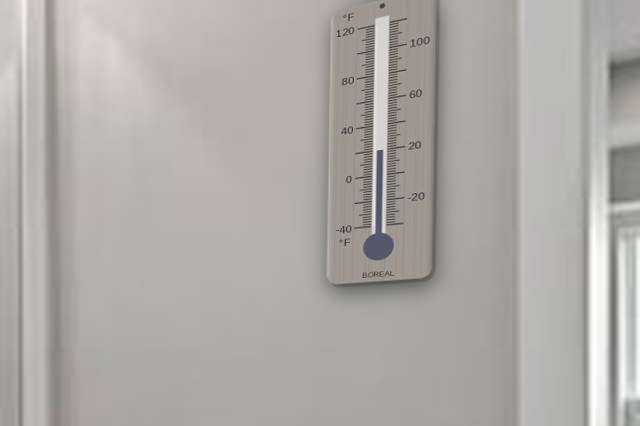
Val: 20 °F
